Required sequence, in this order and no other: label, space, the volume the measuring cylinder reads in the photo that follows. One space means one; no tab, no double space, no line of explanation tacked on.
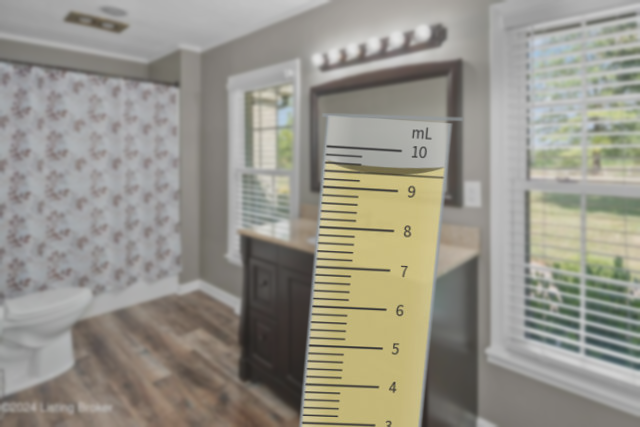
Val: 9.4 mL
